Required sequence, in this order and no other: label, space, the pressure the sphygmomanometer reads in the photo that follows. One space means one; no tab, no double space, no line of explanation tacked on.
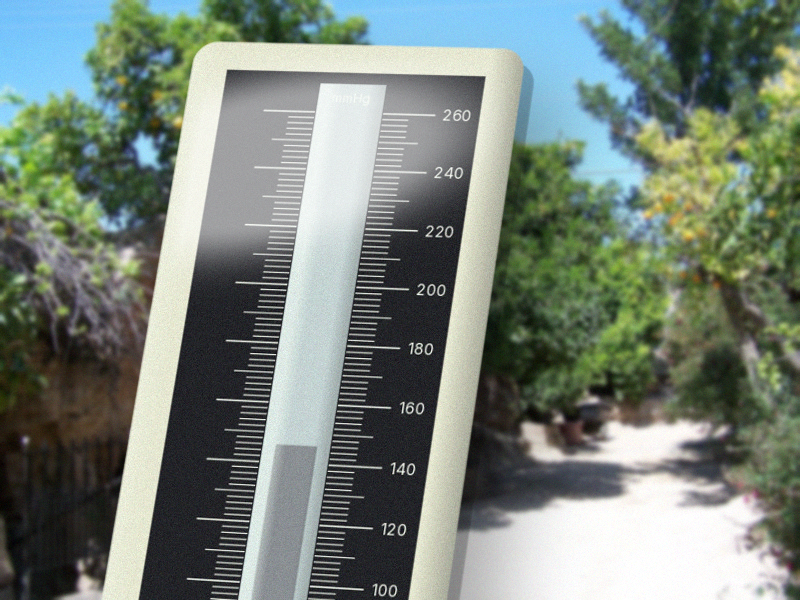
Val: 146 mmHg
